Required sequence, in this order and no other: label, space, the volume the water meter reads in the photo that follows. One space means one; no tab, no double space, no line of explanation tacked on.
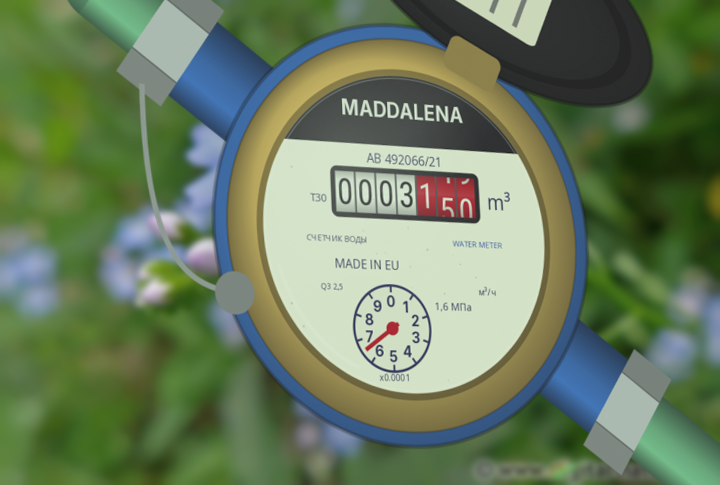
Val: 3.1496 m³
